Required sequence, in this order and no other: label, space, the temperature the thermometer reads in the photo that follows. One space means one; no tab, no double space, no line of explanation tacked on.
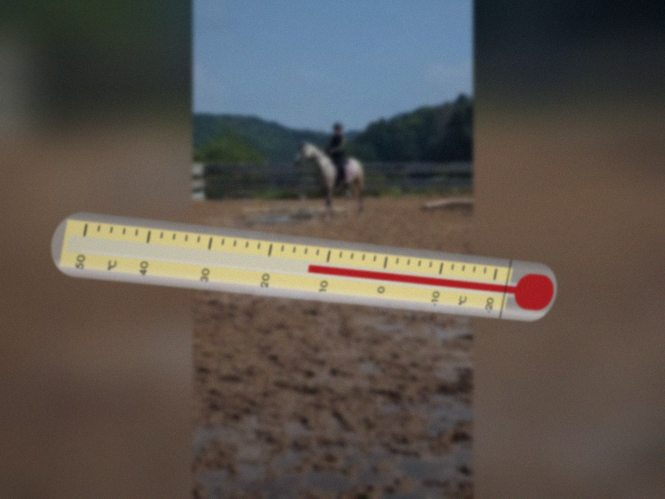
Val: 13 °C
